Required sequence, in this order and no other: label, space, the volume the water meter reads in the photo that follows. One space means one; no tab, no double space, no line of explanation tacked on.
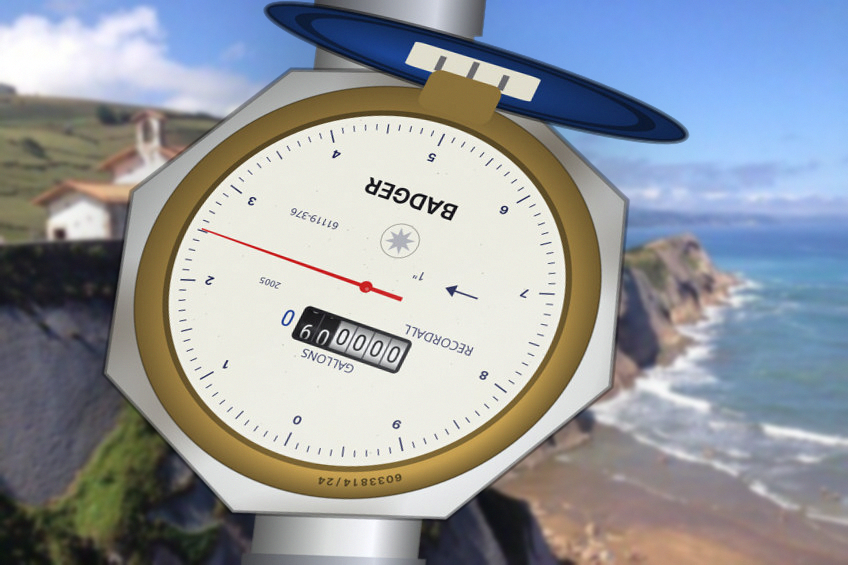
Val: 92.5 gal
